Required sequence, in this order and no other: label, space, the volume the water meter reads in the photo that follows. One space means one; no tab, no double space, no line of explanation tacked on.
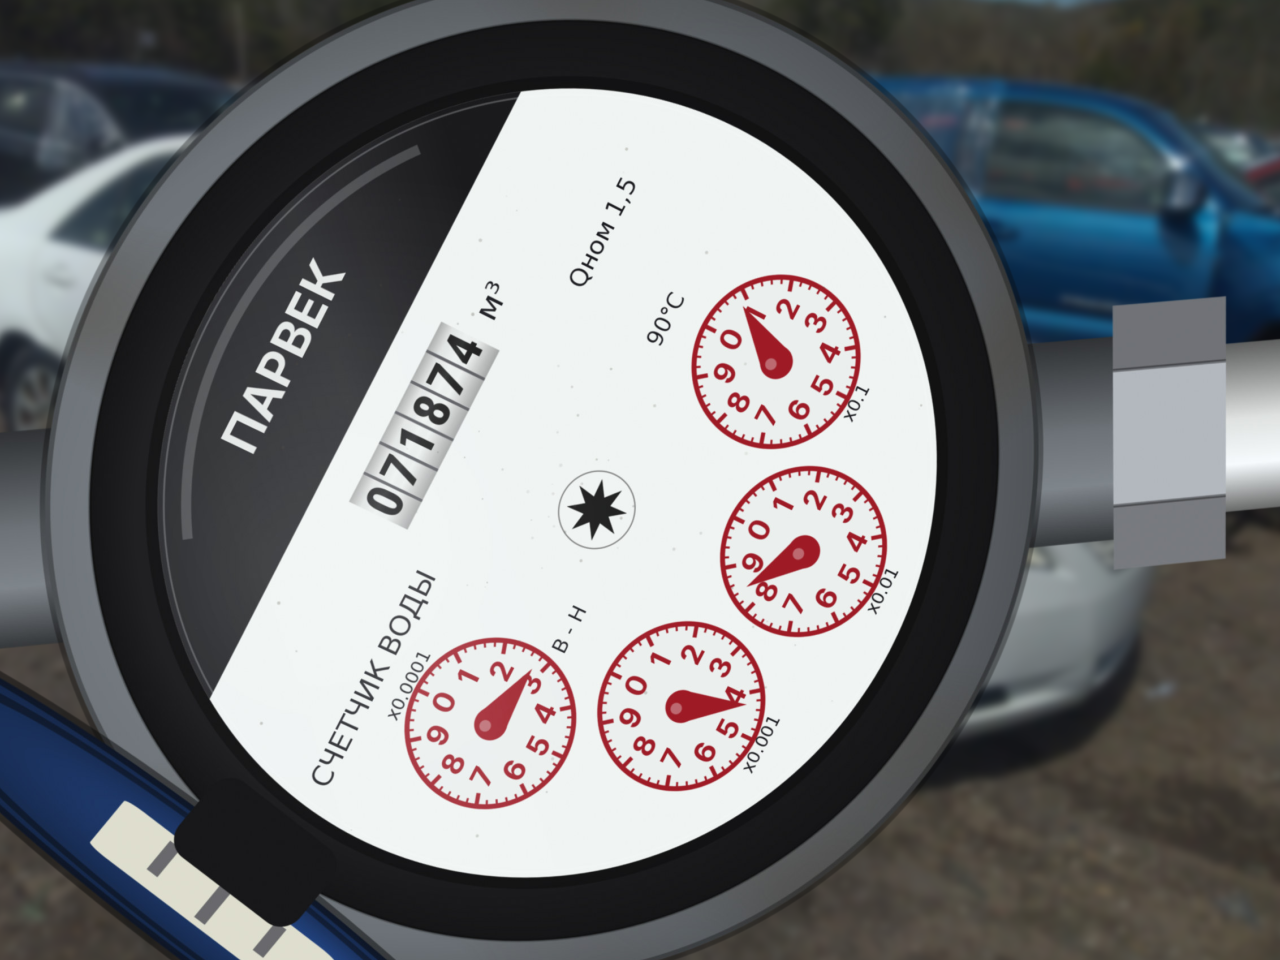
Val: 71874.0842 m³
